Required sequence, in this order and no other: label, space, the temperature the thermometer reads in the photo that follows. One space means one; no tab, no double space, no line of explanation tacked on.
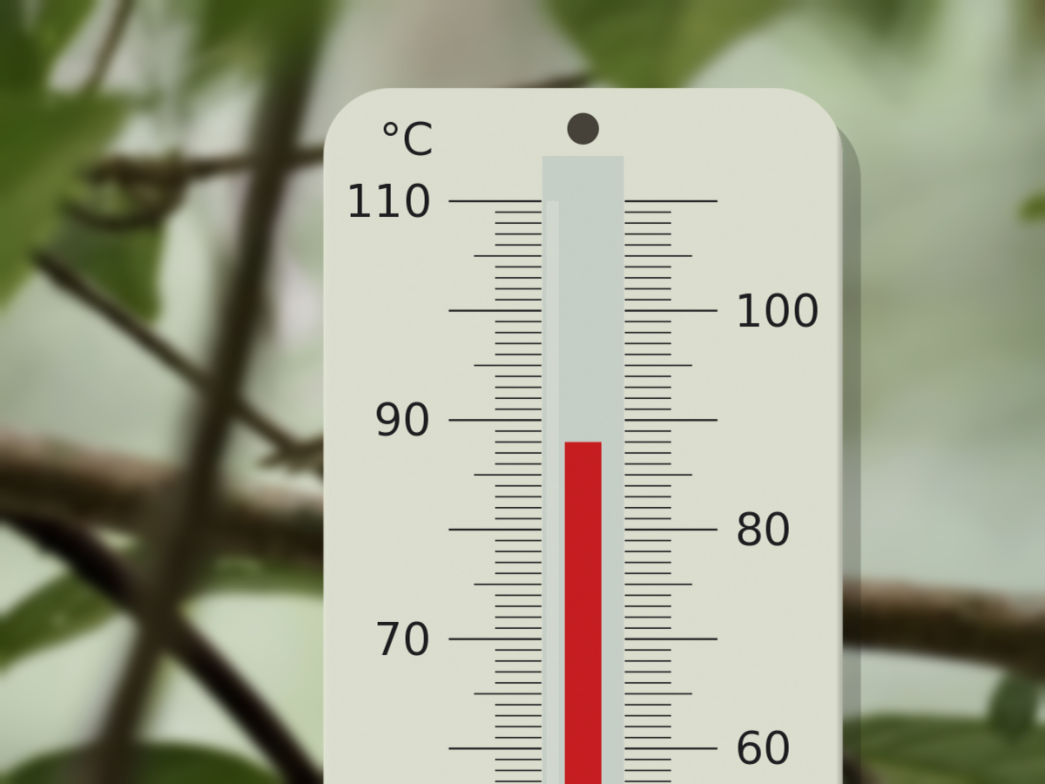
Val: 88 °C
